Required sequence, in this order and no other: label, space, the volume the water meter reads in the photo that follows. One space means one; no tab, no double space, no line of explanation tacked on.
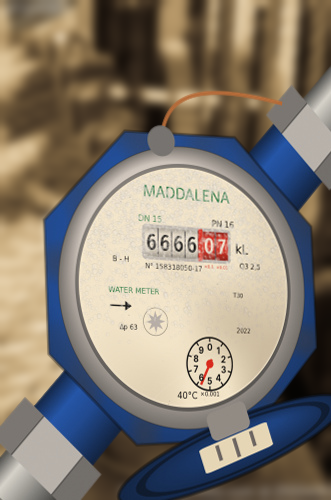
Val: 6666.075 kL
